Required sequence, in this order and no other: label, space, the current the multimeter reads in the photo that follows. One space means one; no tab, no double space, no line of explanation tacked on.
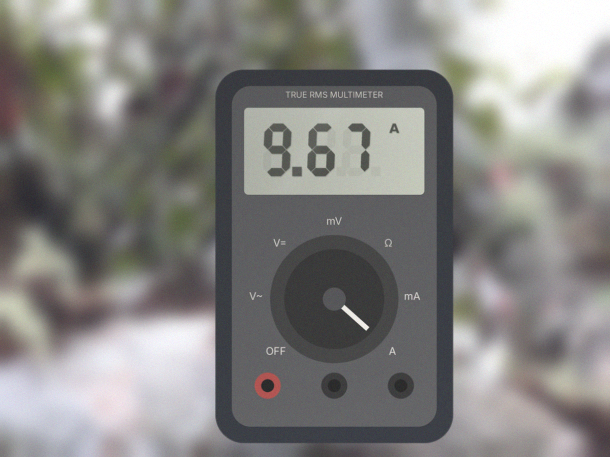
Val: 9.67 A
